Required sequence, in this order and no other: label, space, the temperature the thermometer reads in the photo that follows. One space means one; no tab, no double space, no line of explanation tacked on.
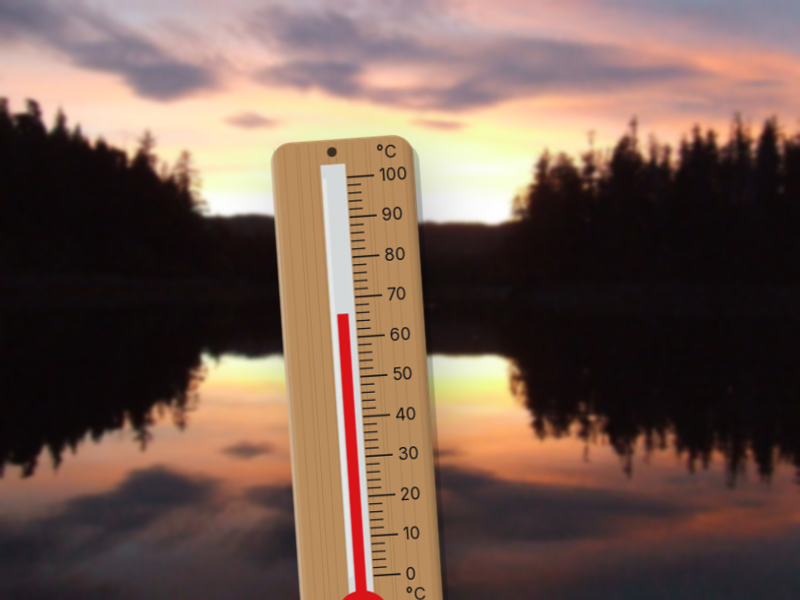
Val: 66 °C
